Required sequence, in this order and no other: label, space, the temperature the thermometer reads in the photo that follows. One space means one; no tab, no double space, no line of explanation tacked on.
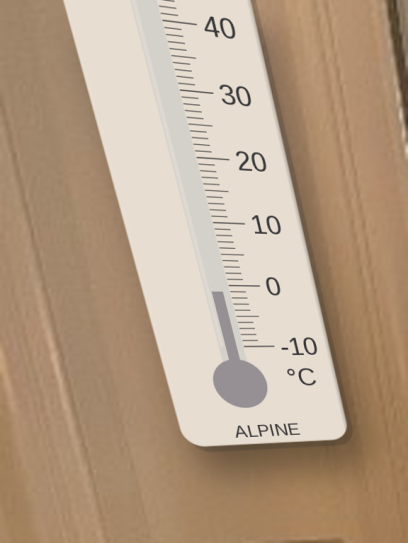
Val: -1 °C
